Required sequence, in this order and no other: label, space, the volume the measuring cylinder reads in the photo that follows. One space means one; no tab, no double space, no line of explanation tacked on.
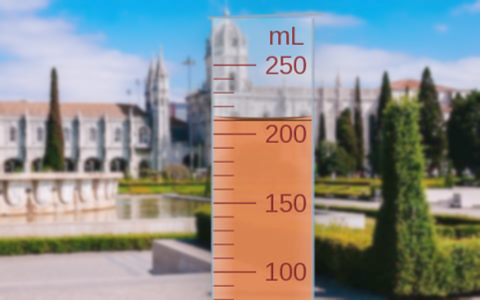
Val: 210 mL
